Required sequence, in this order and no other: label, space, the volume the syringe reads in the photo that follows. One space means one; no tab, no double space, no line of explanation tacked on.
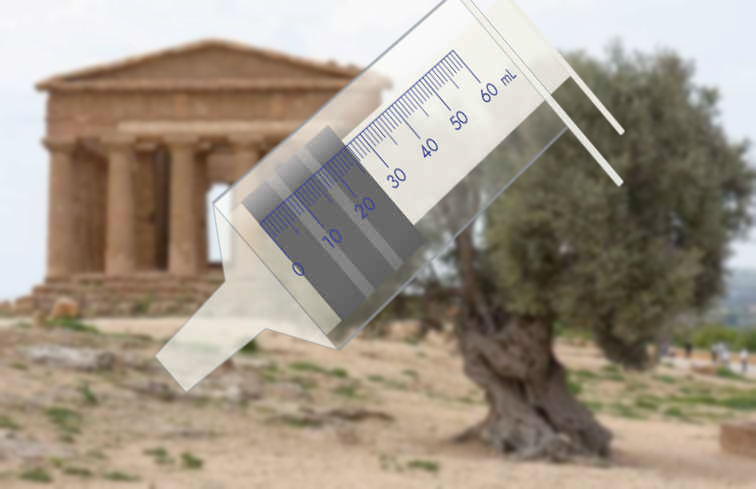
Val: 0 mL
